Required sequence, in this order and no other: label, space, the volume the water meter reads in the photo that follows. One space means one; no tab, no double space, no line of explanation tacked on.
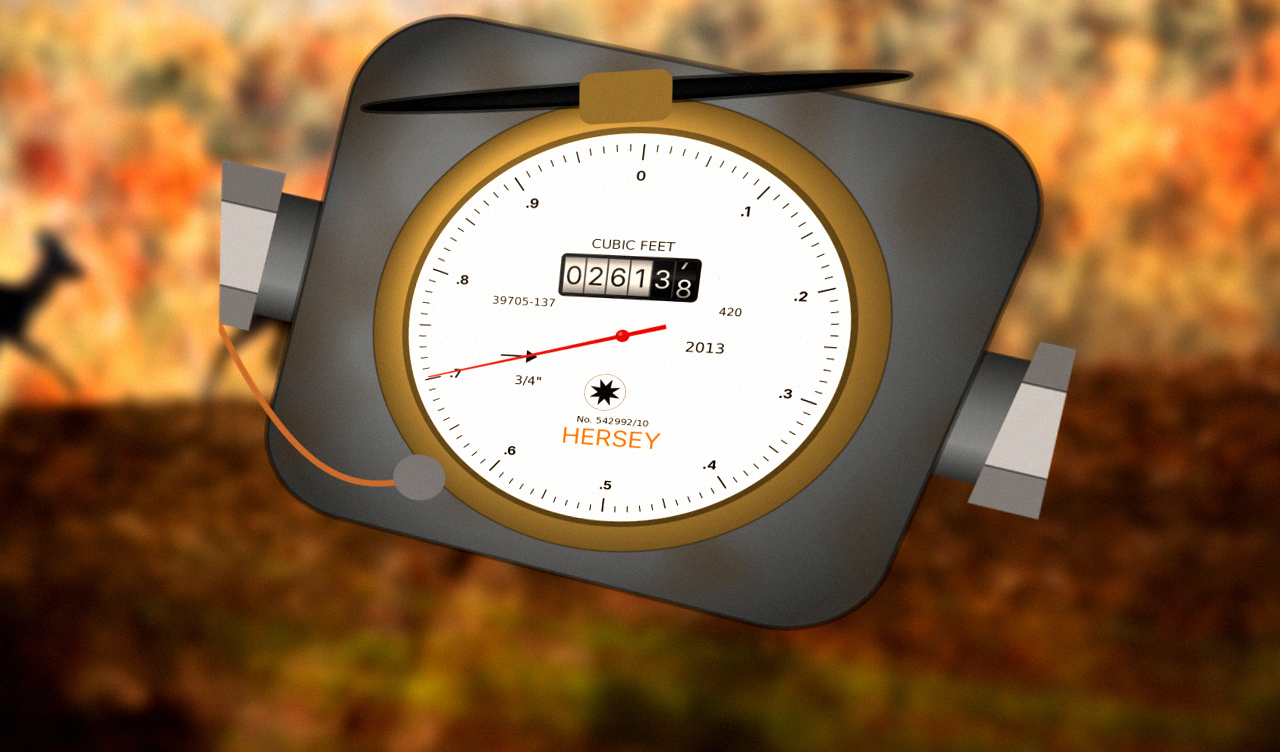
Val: 26137.70 ft³
